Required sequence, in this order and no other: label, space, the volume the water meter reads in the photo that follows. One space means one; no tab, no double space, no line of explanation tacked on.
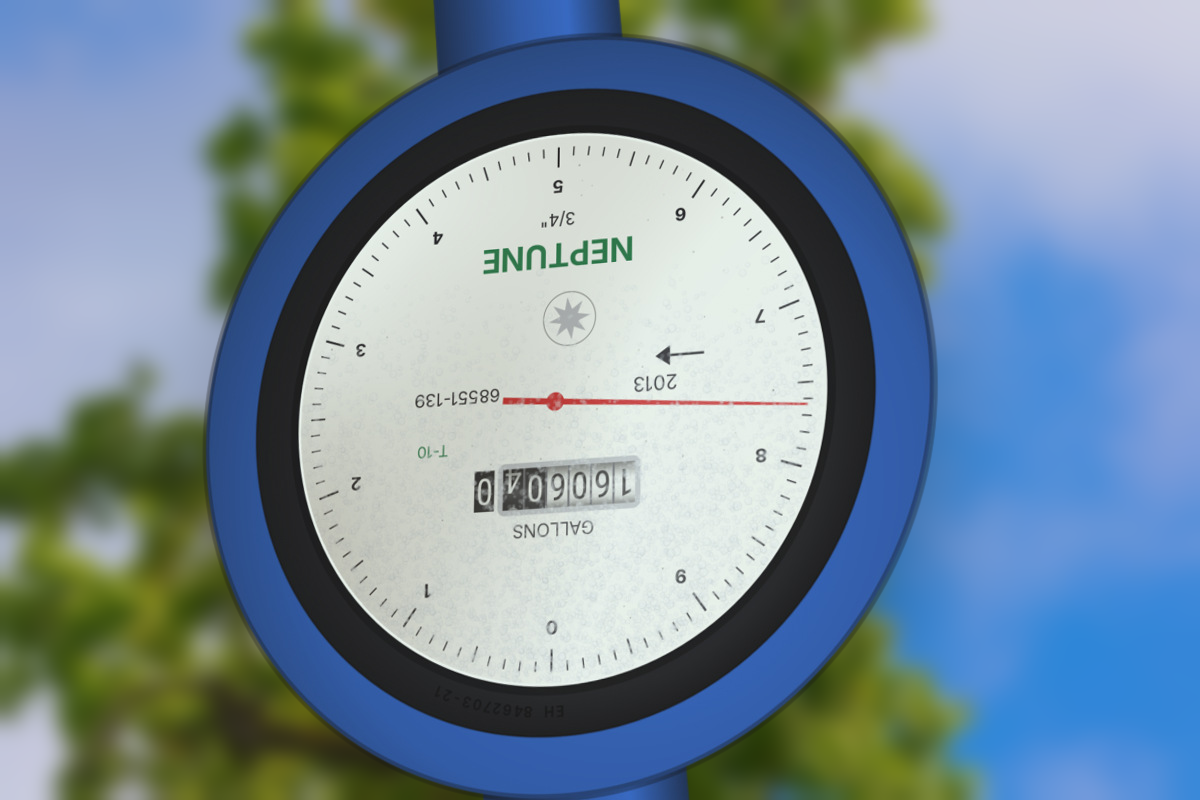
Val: 1606037.6 gal
